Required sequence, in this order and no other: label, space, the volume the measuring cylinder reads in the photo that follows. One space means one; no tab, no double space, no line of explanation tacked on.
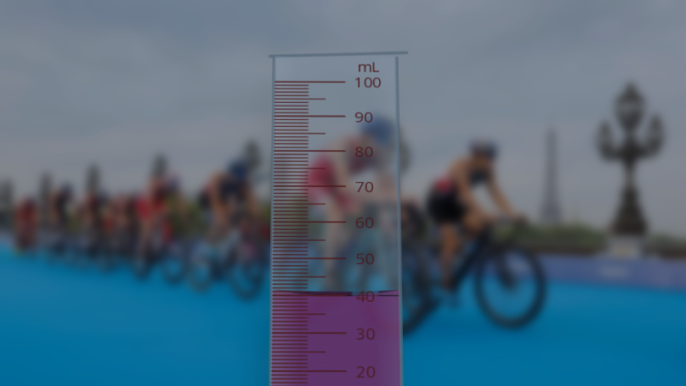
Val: 40 mL
